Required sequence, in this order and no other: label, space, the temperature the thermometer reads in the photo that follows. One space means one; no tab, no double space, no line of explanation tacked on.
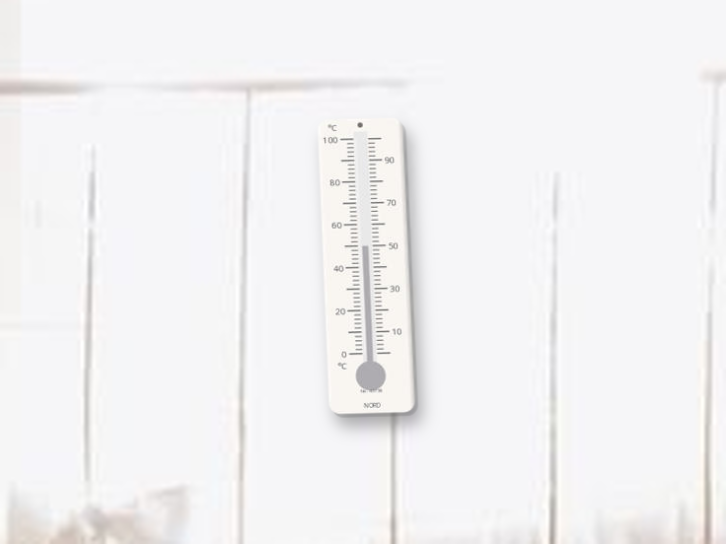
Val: 50 °C
